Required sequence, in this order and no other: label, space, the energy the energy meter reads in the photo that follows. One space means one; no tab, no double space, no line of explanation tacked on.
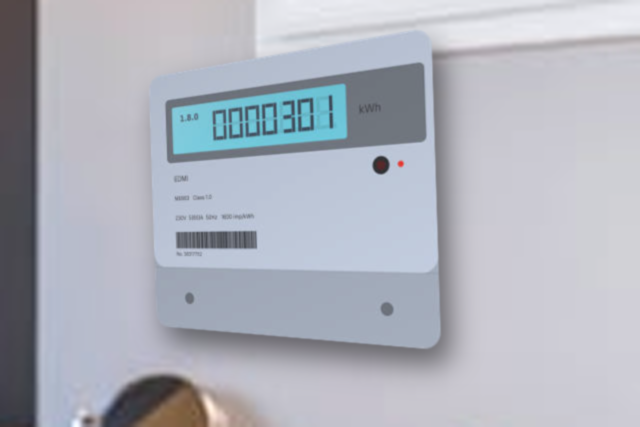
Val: 301 kWh
